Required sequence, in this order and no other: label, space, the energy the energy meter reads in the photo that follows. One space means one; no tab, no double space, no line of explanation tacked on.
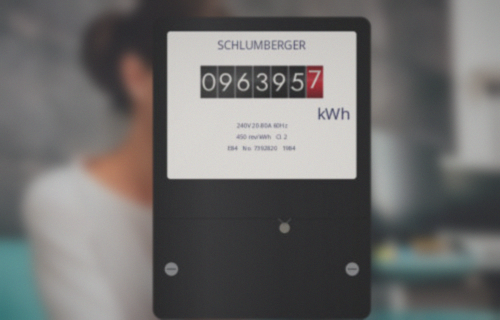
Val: 96395.7 kWh
